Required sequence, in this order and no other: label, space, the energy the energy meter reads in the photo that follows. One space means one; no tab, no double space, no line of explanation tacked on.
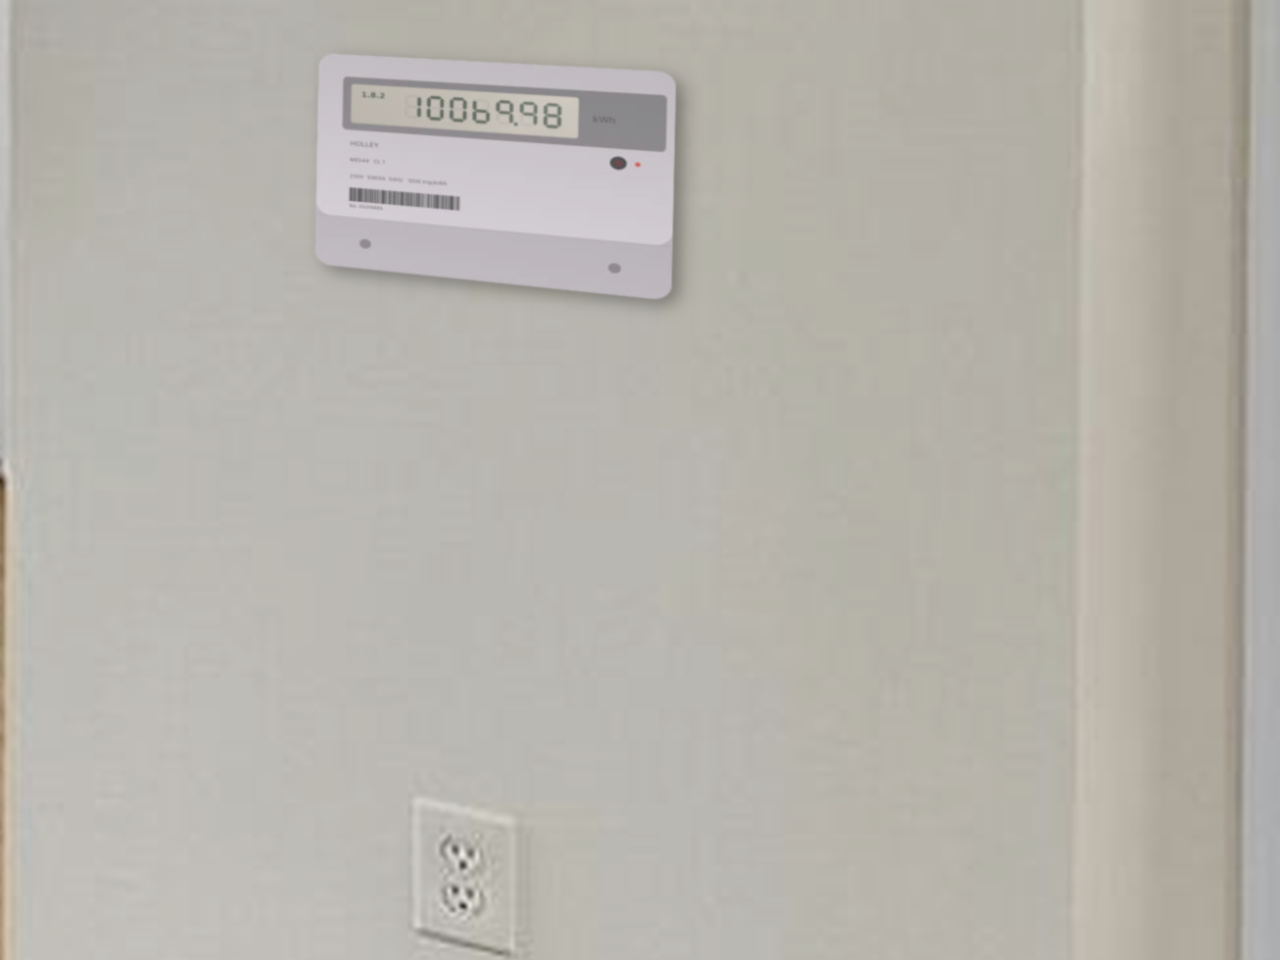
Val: 10069.98 kWh
